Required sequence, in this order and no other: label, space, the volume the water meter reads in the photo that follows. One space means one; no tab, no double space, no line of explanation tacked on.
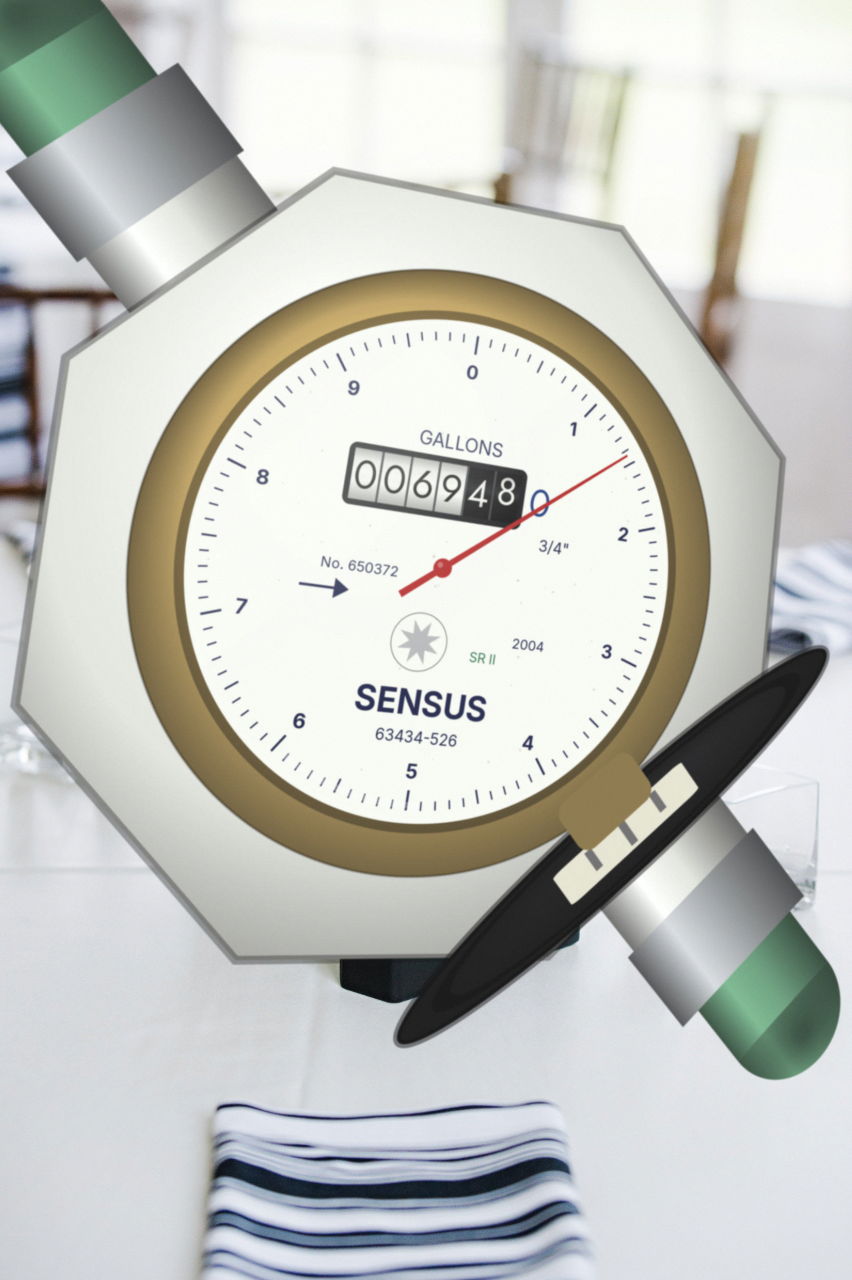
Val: 69481.4 gal
